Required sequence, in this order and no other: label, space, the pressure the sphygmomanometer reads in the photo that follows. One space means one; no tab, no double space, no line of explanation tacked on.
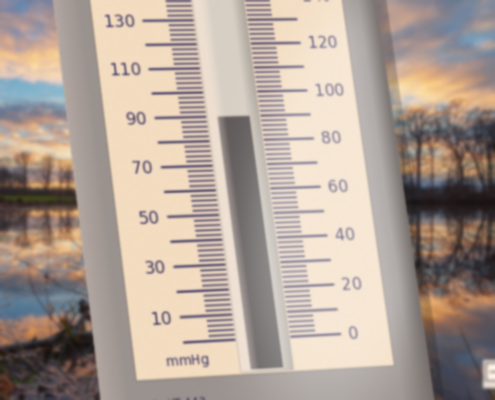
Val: 90 mmHg
